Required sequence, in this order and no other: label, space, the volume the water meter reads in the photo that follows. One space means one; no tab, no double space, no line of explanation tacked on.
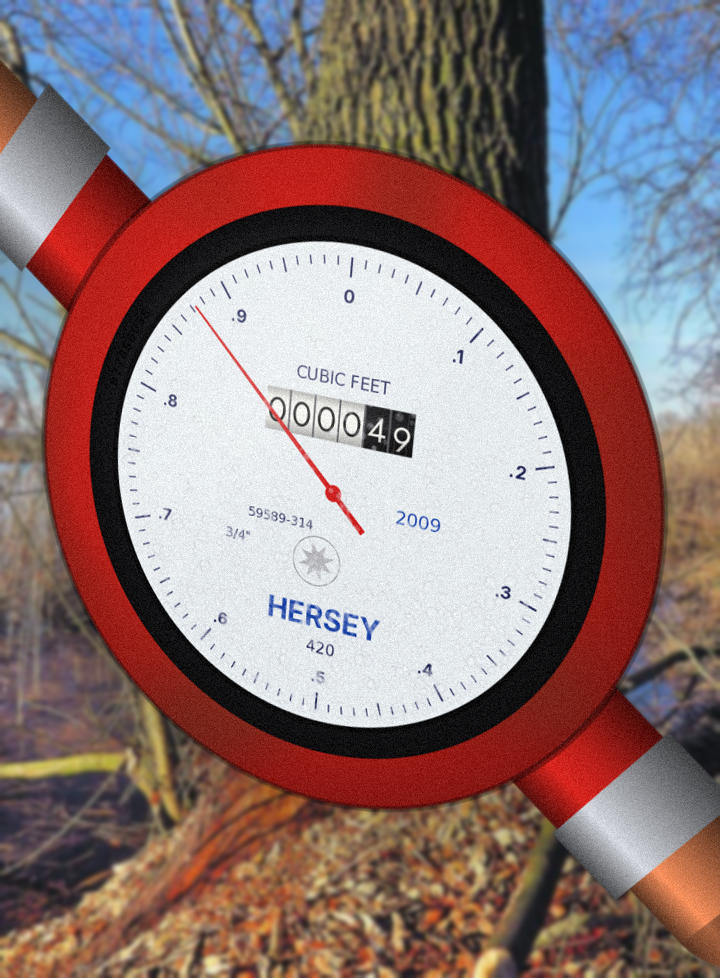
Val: 48.87 ft³
